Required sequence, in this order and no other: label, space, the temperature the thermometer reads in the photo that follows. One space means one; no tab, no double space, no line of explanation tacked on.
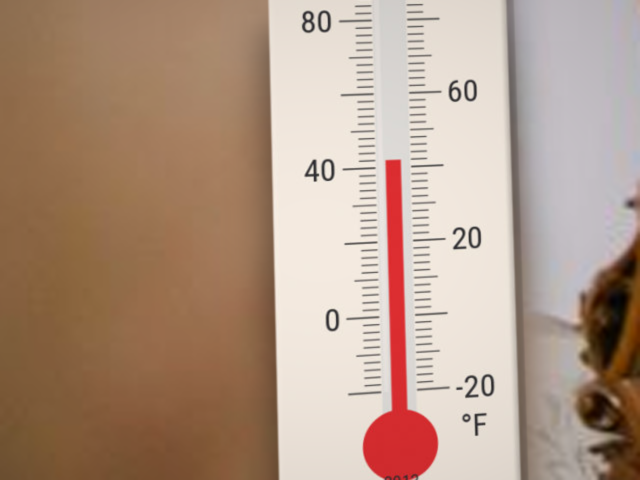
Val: 42 °F
